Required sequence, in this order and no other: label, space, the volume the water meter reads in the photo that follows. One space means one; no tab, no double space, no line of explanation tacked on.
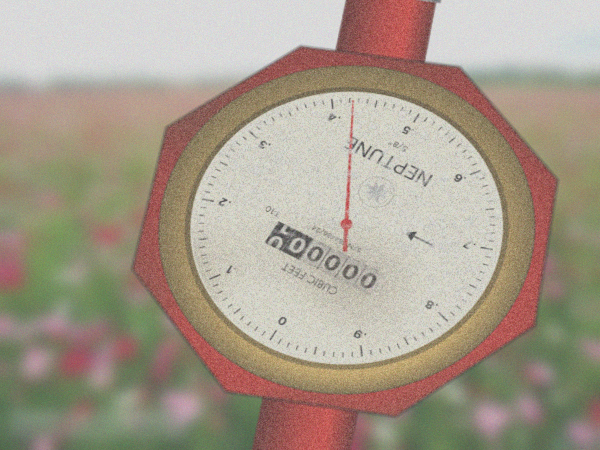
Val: 0.42 ft³
